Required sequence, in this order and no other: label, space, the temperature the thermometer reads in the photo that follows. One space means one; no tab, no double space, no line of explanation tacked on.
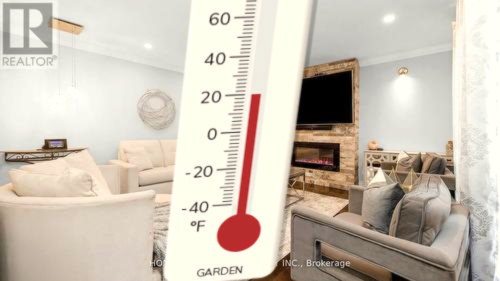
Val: 20 °F
